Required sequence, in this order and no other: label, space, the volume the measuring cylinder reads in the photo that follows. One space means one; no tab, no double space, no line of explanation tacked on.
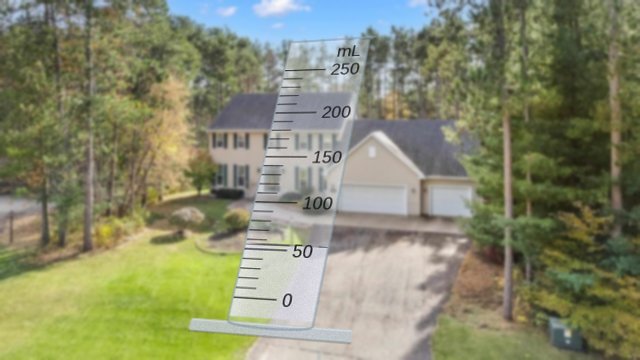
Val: 55 mL
